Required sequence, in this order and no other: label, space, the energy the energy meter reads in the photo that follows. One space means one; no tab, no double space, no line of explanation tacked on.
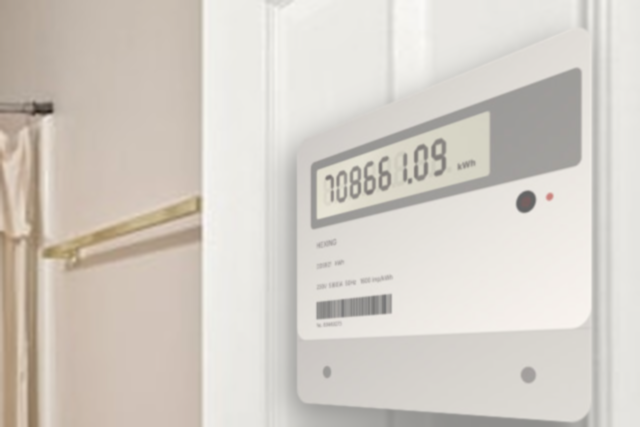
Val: 708661.09 kWh
